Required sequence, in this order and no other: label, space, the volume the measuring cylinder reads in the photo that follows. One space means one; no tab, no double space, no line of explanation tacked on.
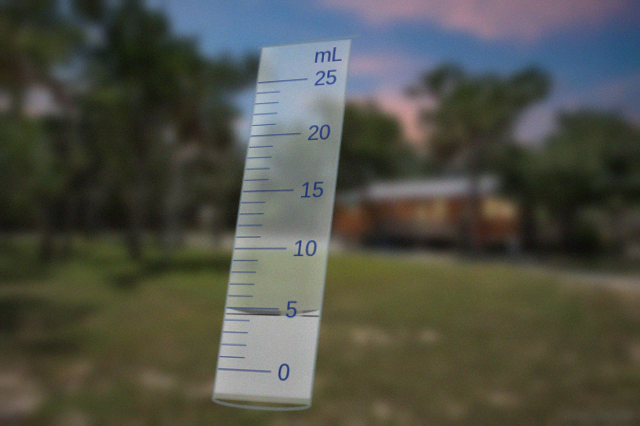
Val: 4.5 mL
